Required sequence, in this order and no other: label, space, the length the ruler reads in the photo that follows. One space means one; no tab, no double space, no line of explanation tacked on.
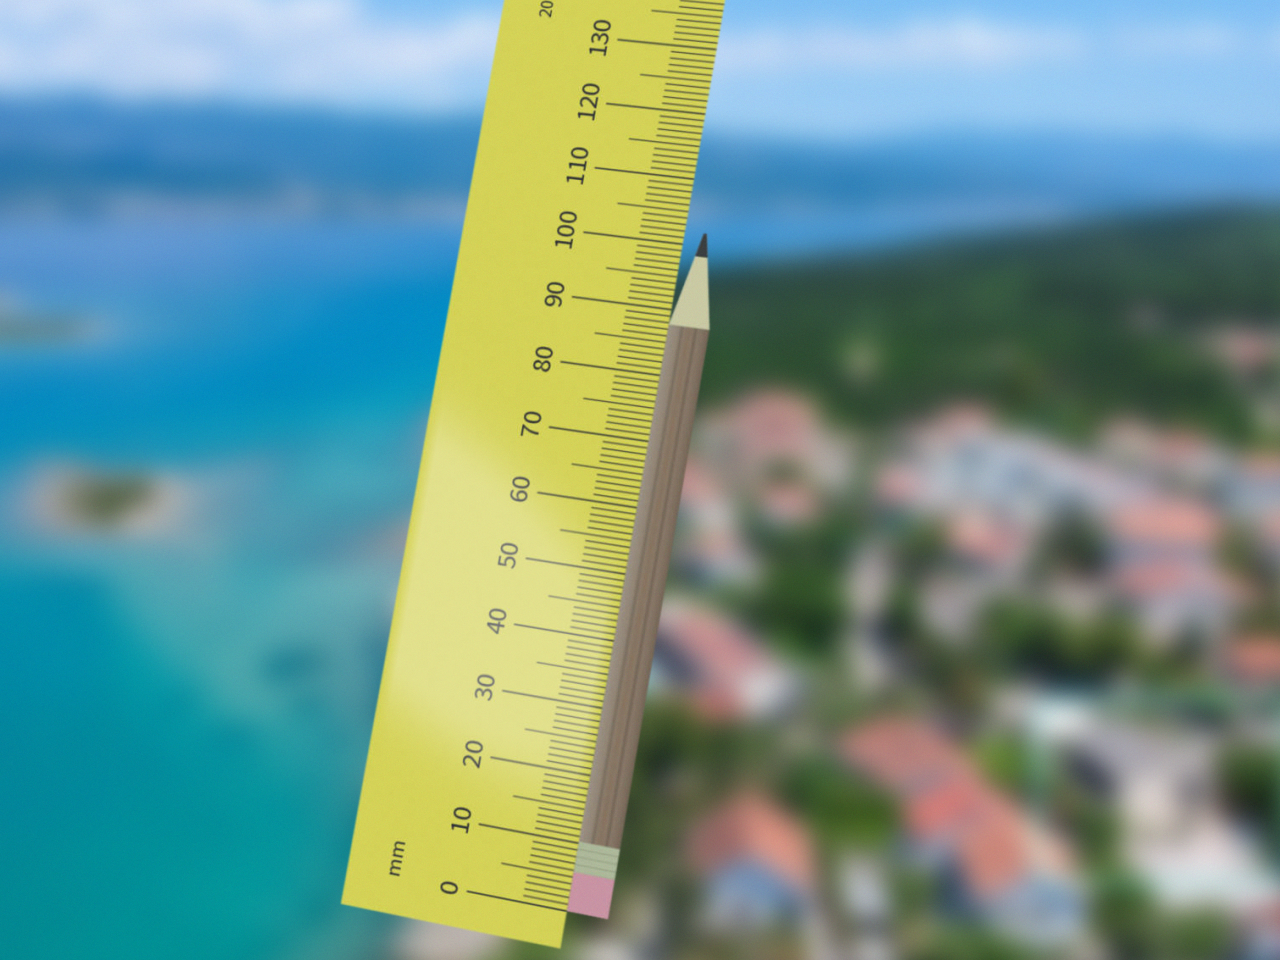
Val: 102 mm
